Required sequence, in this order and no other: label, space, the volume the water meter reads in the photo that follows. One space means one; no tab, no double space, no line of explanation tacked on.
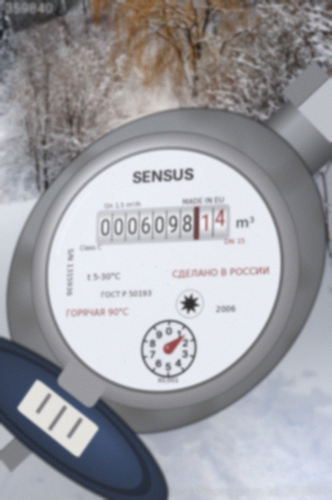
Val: 6098.141 m³
